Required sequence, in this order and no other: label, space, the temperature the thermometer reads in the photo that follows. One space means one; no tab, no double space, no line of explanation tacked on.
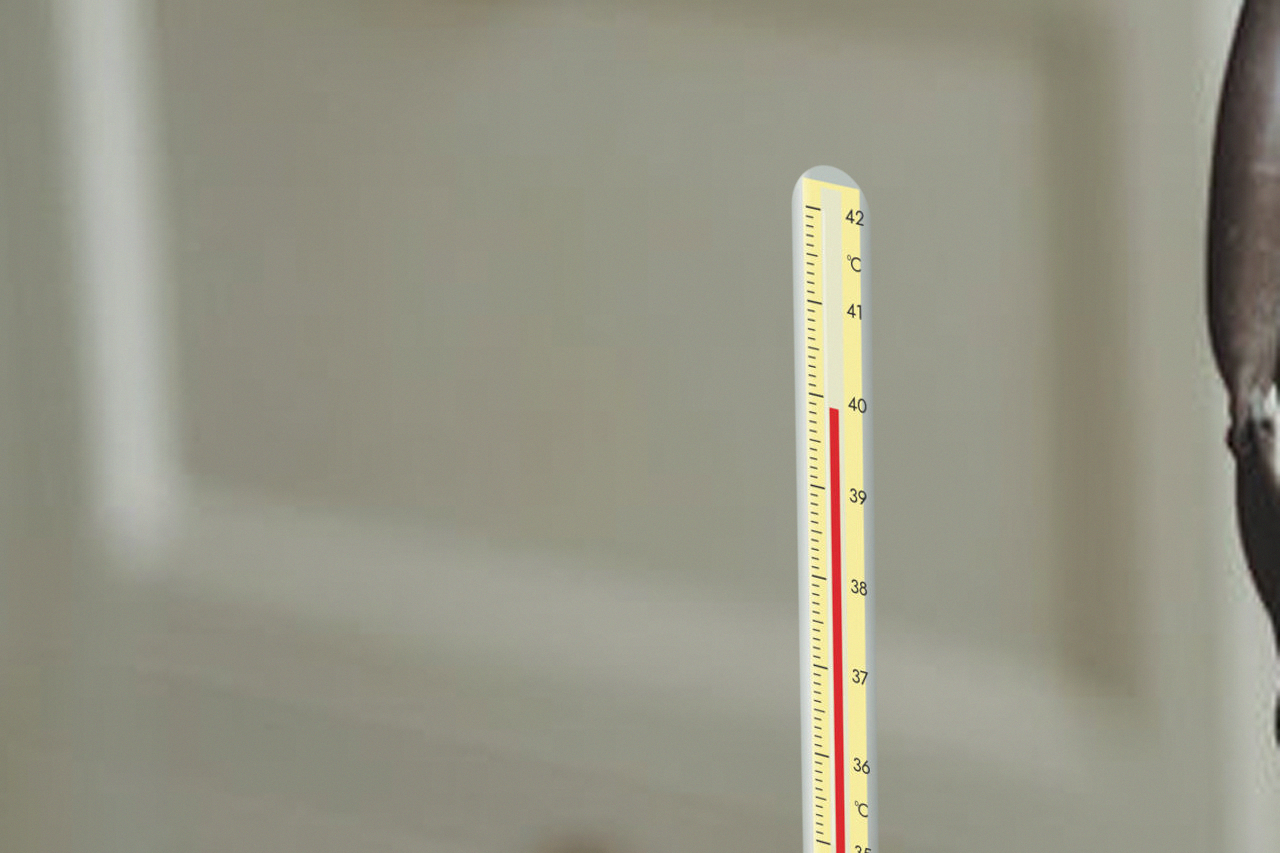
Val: 39.9 °C
